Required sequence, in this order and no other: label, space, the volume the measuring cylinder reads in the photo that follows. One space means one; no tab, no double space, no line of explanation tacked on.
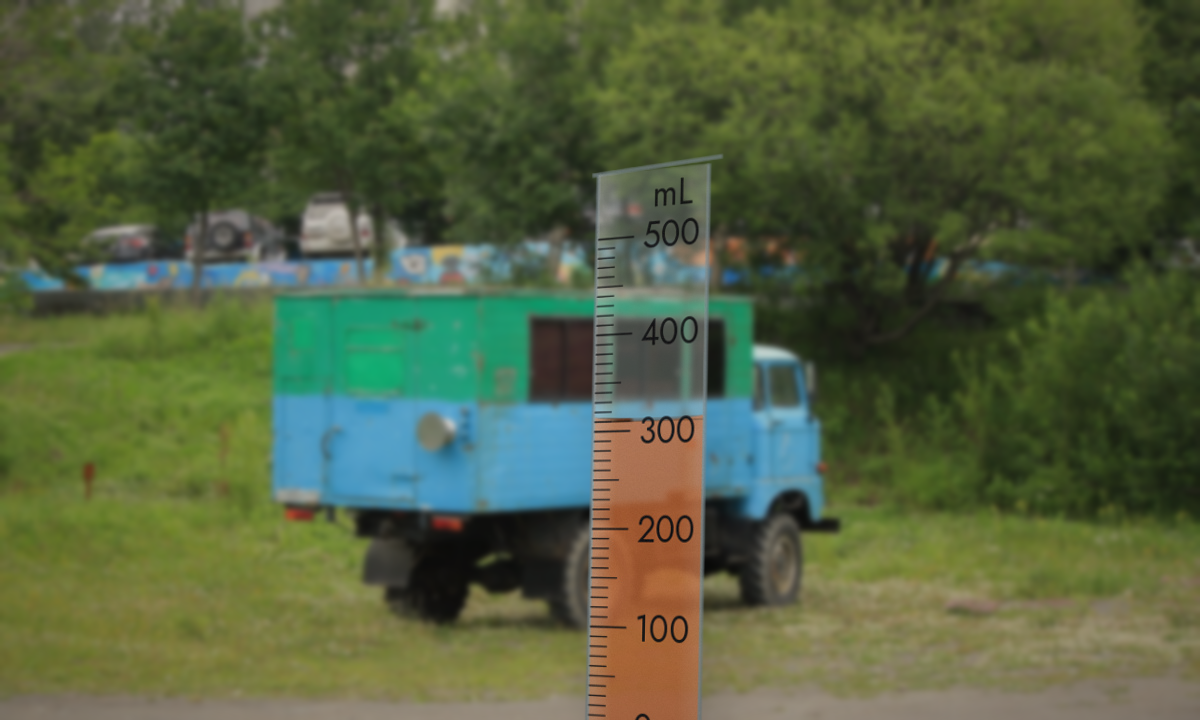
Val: 310 mL
